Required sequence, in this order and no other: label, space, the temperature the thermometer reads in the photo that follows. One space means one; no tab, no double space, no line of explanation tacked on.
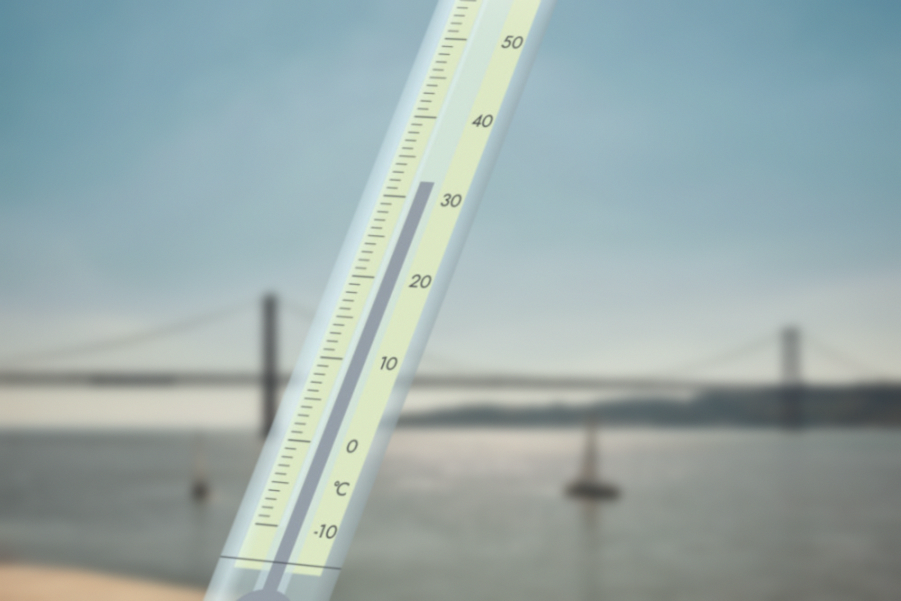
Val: 32 °C
